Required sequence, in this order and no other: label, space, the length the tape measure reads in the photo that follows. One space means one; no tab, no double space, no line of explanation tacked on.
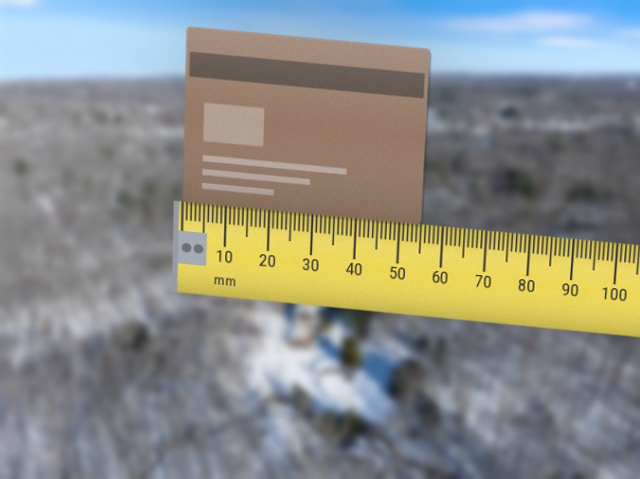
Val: 55 mm
